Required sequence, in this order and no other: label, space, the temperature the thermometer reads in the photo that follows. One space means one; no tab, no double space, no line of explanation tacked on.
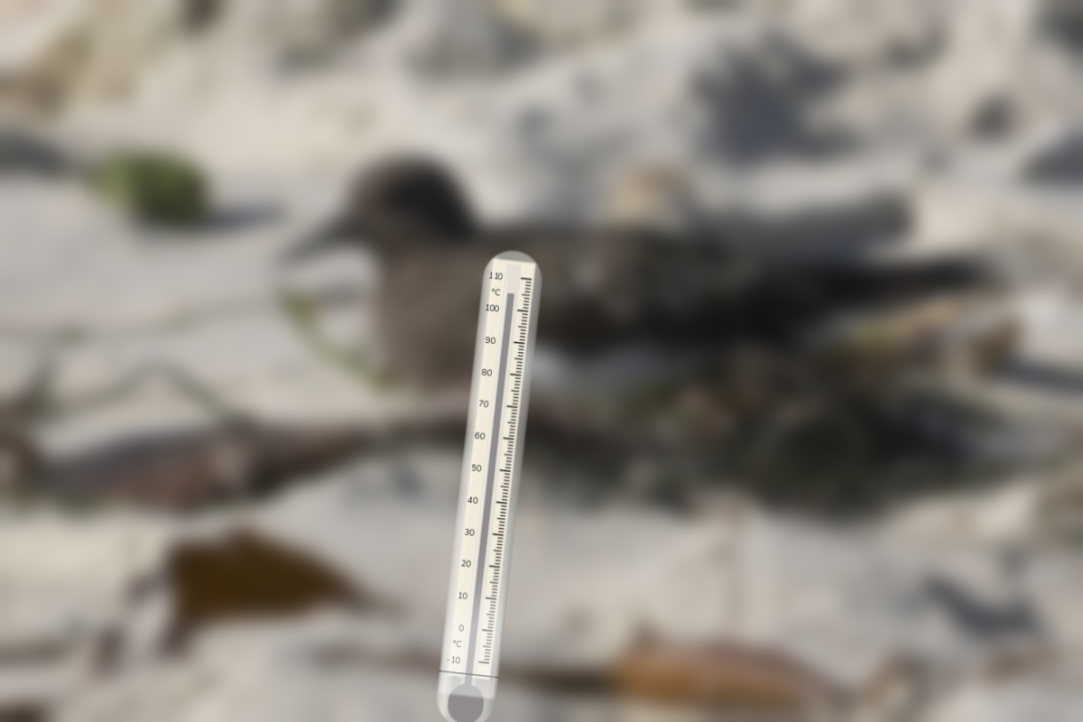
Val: 105 °C
